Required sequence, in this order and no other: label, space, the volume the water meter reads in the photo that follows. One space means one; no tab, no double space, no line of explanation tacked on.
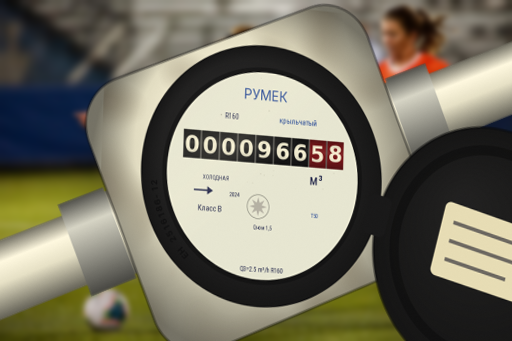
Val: 966.58 m³
